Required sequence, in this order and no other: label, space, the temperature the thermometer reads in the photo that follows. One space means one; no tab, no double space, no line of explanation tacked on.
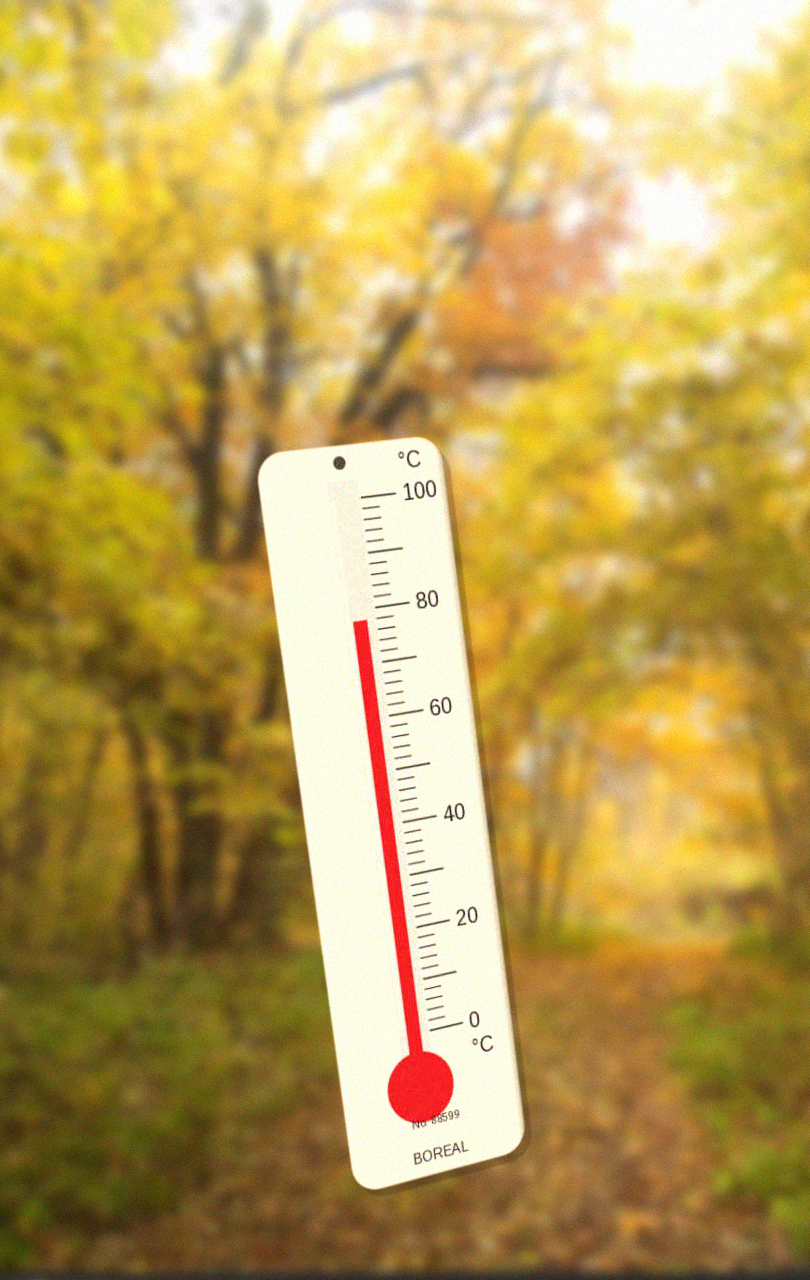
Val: 78 °C
